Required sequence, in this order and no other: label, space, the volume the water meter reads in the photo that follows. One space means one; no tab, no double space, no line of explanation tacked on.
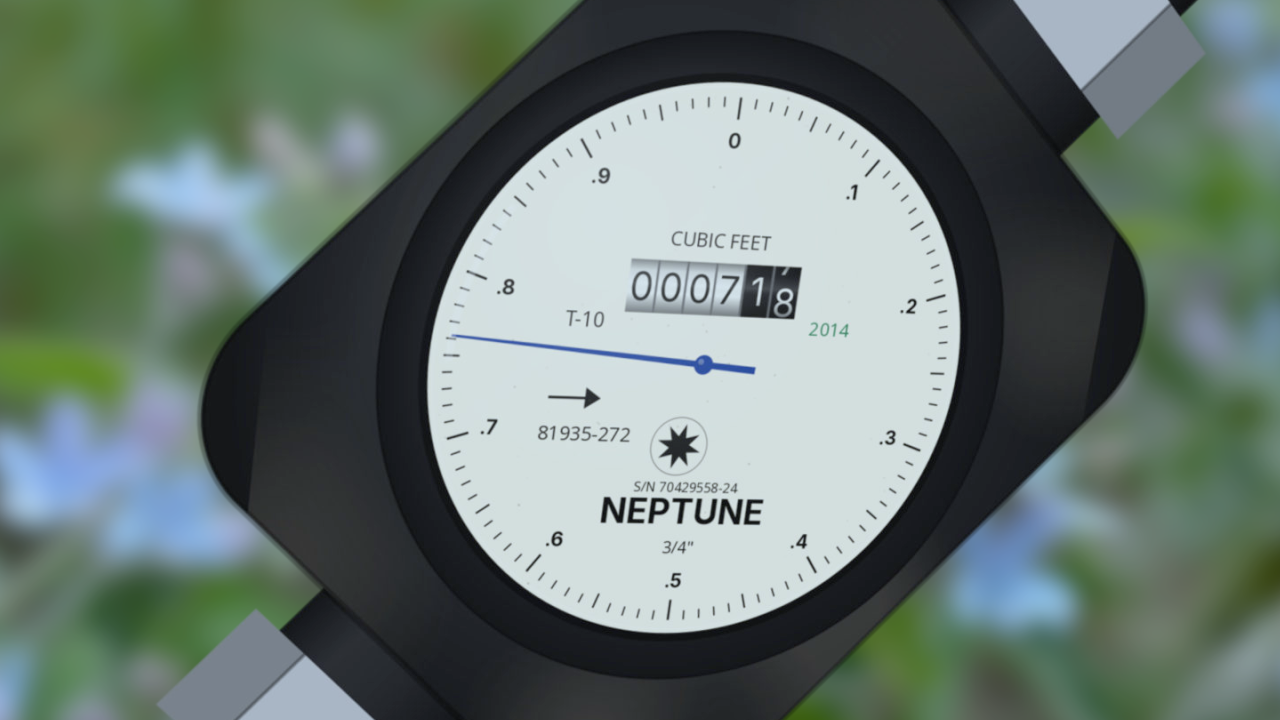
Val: 717.76 ft³
